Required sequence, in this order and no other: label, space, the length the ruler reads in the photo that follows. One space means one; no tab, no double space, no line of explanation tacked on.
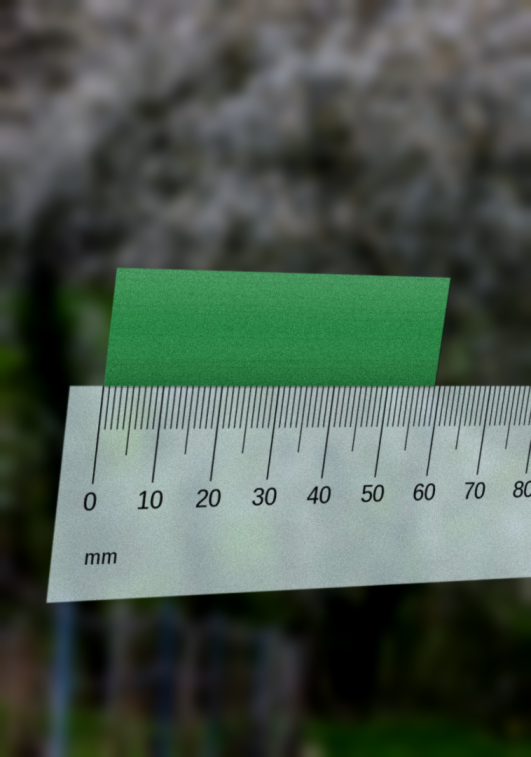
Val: 59 mm
